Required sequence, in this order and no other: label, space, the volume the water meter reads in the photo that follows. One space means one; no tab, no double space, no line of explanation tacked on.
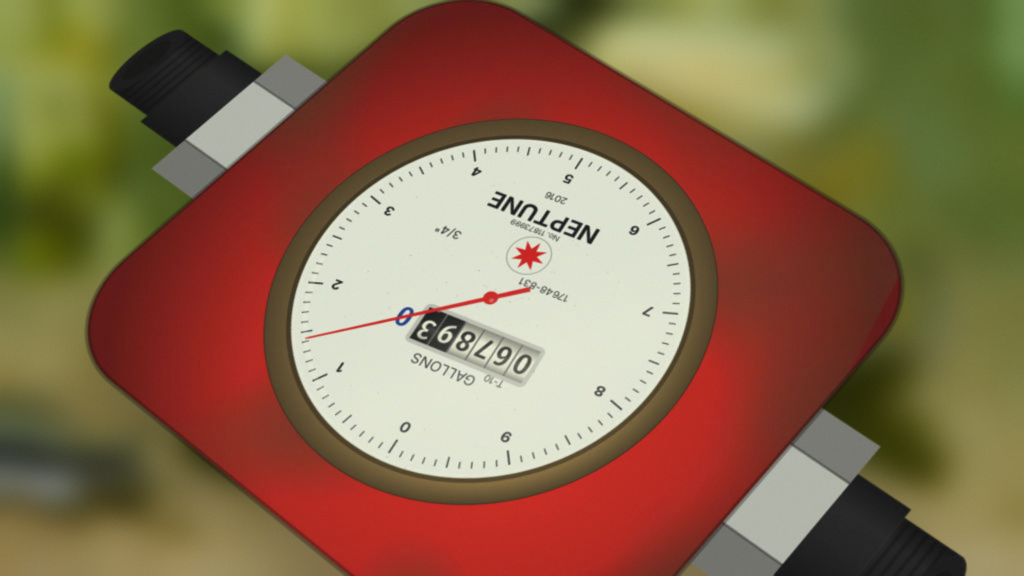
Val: 678931.4 gal
